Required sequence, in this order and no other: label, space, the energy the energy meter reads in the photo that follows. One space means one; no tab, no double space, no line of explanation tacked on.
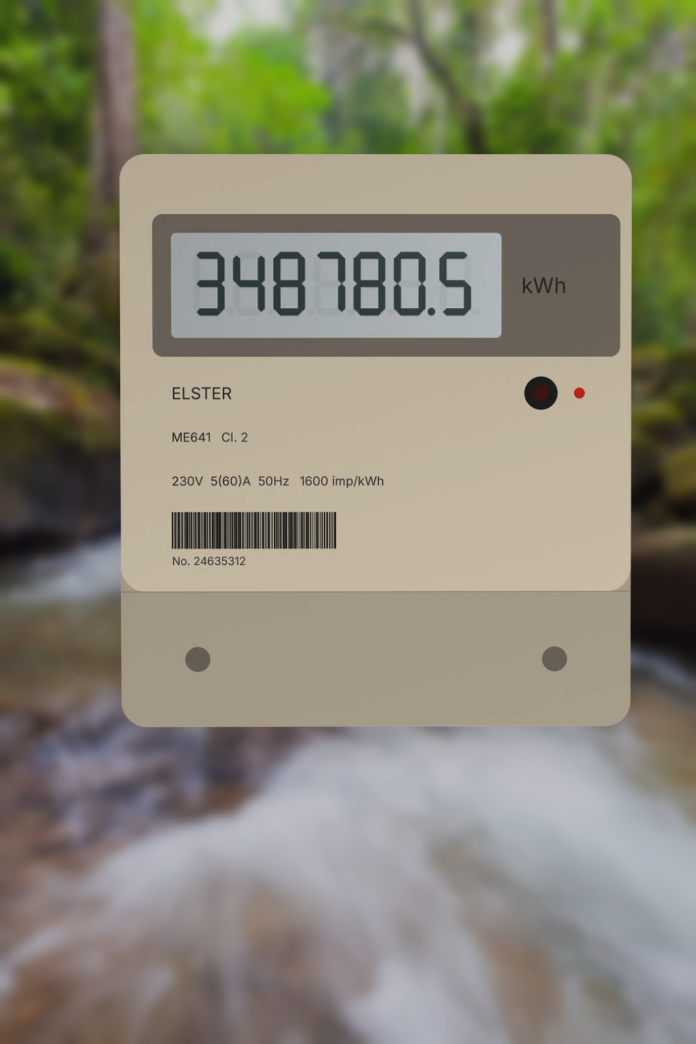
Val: 348780.5 kWh
